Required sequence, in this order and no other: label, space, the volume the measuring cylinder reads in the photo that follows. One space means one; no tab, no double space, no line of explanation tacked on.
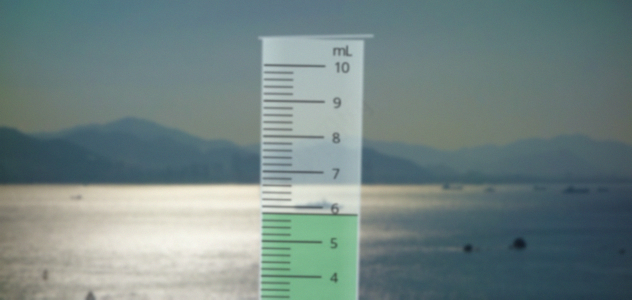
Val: 5.8 mL
